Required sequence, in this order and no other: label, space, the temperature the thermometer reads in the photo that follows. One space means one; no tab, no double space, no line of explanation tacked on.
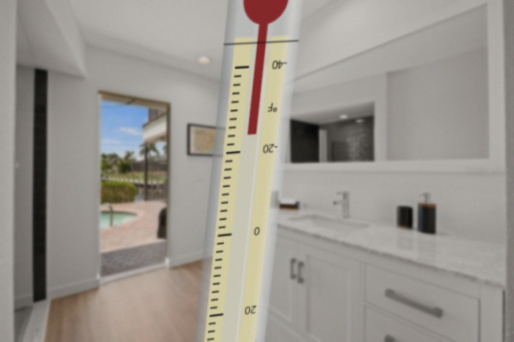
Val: -24 °F
